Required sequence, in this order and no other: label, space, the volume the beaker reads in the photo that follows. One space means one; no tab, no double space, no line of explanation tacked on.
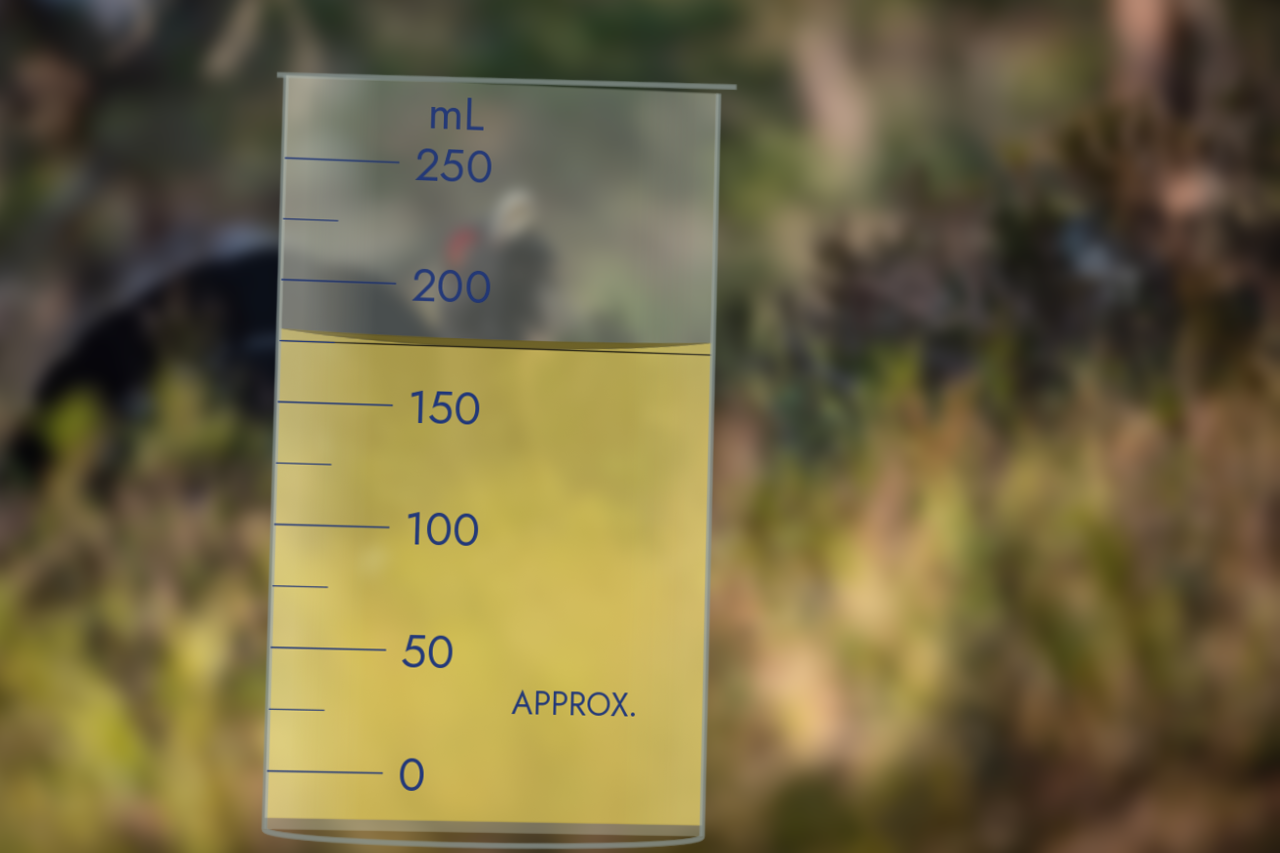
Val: 175 mL
